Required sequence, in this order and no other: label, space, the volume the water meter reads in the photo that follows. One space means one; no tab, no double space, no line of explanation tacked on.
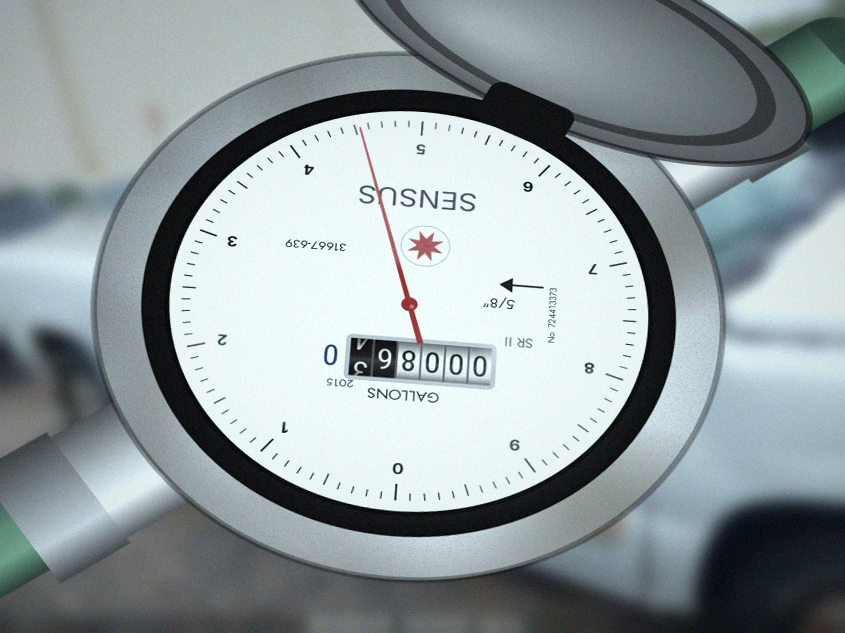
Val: 8634.5 gal
